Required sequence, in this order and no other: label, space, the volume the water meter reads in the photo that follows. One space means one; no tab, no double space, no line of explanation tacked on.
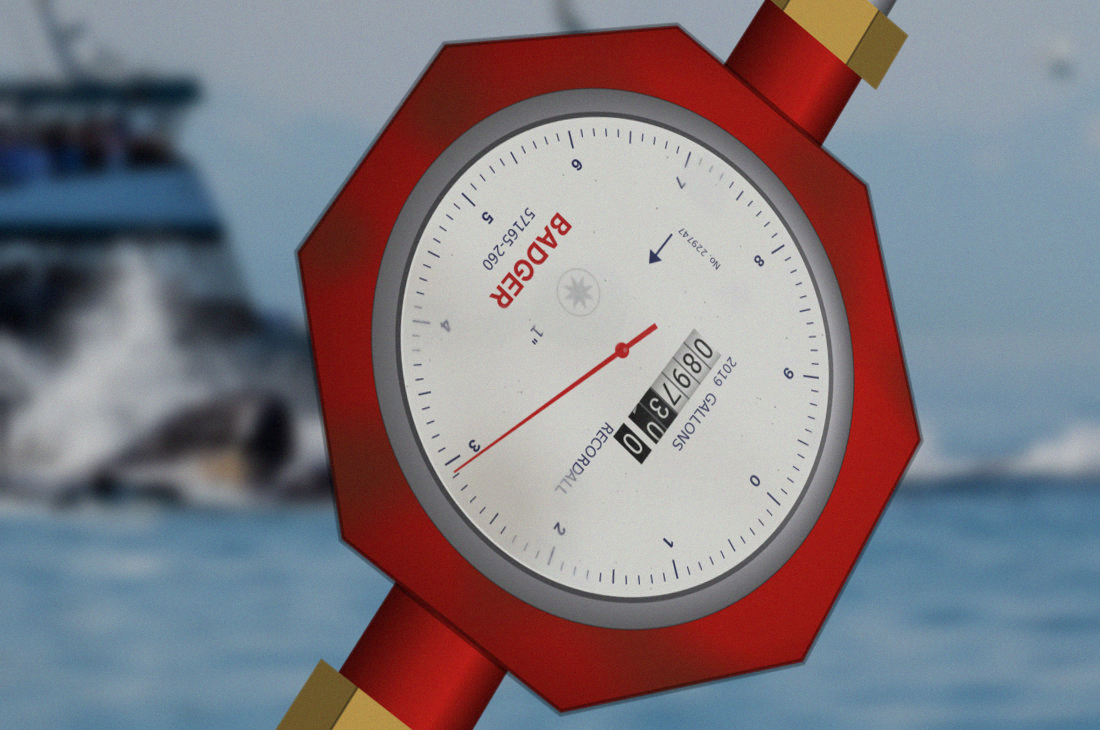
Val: 897302.9 gal
